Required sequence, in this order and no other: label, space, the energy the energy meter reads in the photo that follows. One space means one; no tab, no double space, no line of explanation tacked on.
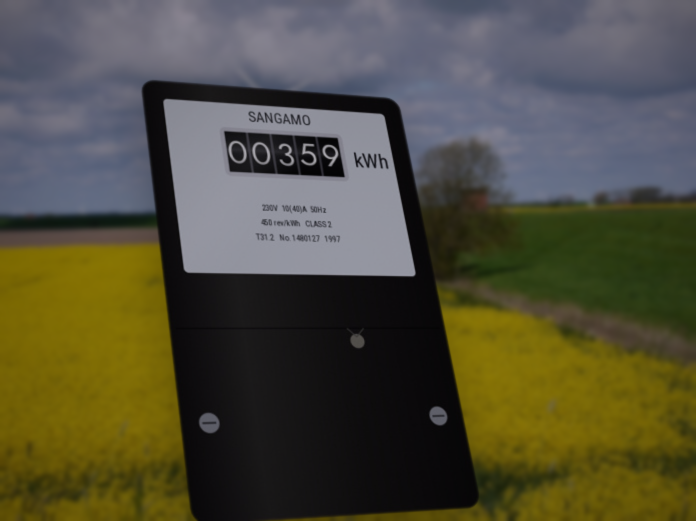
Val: 359 kWh
